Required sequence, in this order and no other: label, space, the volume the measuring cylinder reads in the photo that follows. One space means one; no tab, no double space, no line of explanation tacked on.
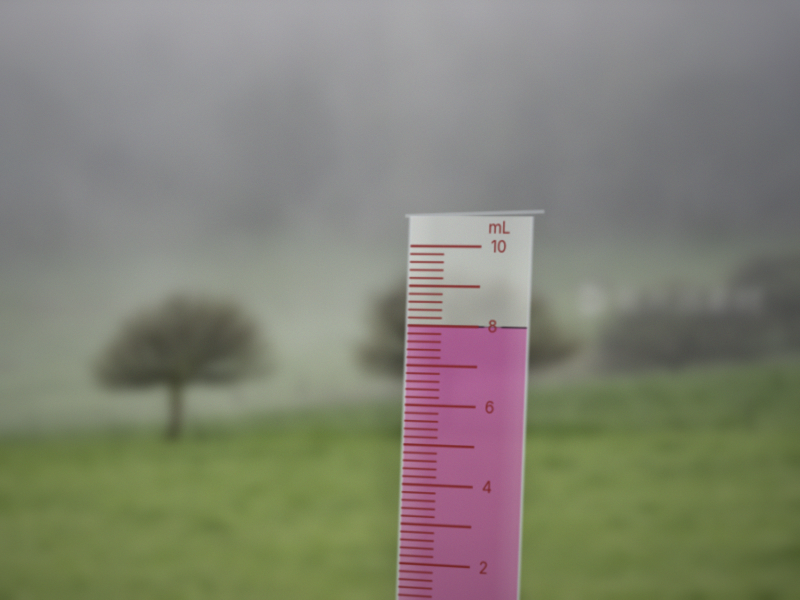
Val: 8 mL
